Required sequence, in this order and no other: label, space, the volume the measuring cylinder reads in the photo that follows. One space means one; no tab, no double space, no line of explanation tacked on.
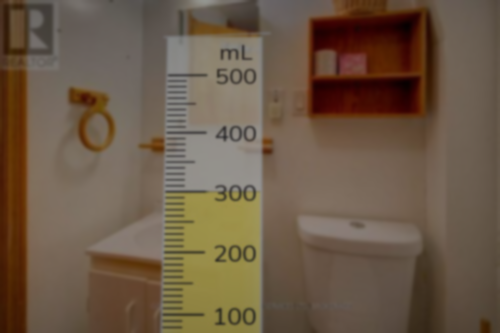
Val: 300 mL
